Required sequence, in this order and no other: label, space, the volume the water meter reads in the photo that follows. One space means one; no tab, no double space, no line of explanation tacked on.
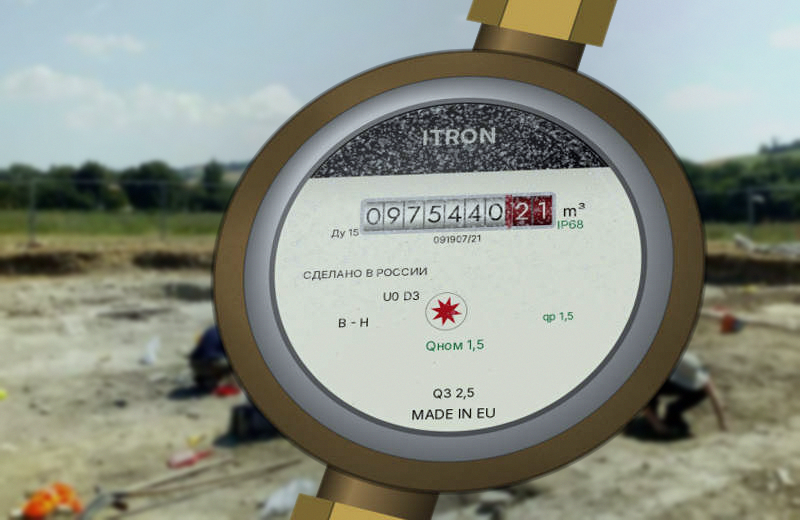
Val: 975440.21 m³
